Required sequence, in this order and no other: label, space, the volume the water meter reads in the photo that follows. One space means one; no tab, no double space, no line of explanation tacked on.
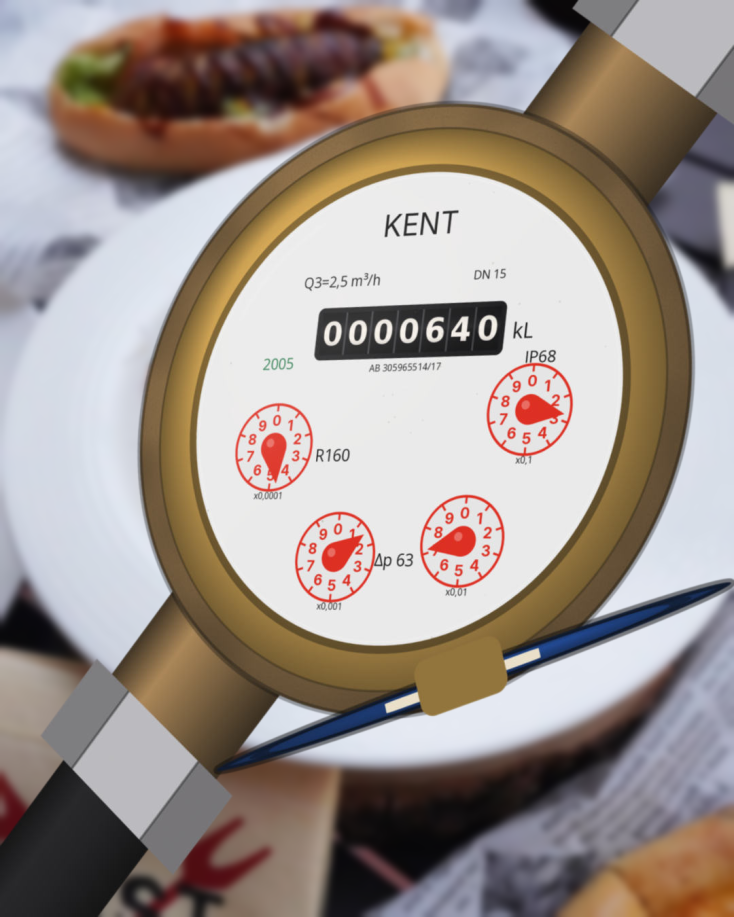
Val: 640.2714 kL
